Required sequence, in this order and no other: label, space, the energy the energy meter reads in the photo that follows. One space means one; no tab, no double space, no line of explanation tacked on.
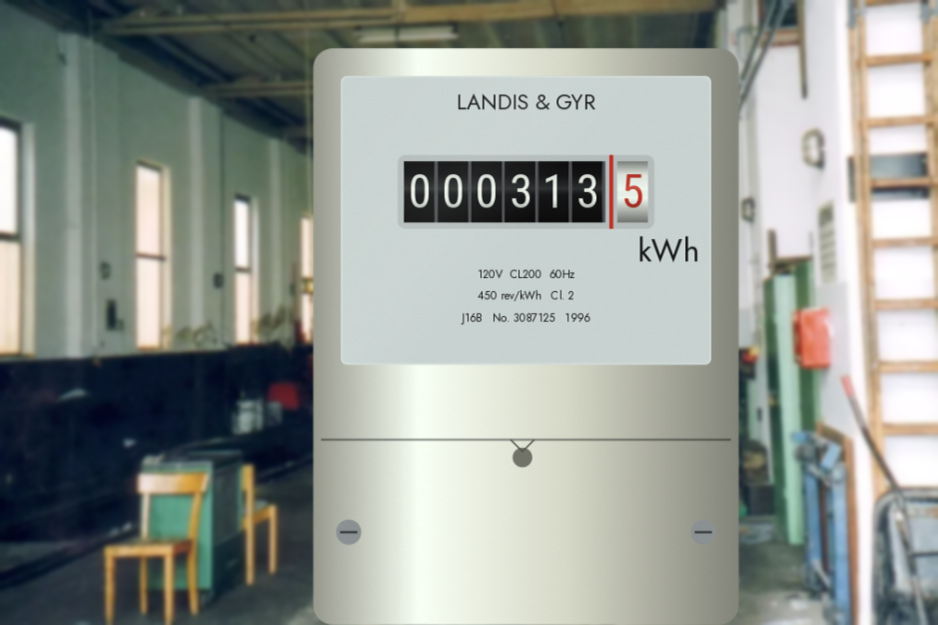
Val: 313.5 kWh
